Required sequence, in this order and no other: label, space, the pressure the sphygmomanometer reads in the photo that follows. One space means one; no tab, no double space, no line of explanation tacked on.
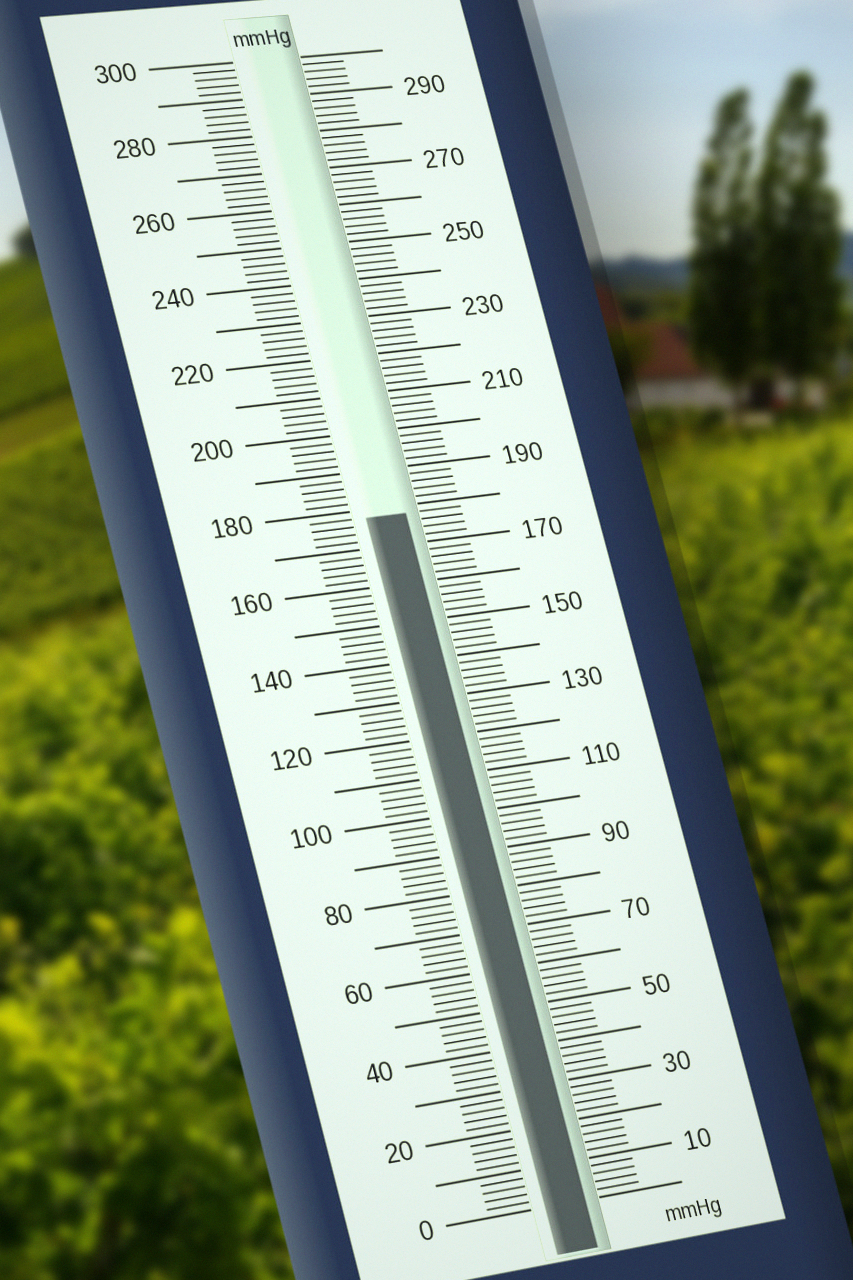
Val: 178 mmHg
